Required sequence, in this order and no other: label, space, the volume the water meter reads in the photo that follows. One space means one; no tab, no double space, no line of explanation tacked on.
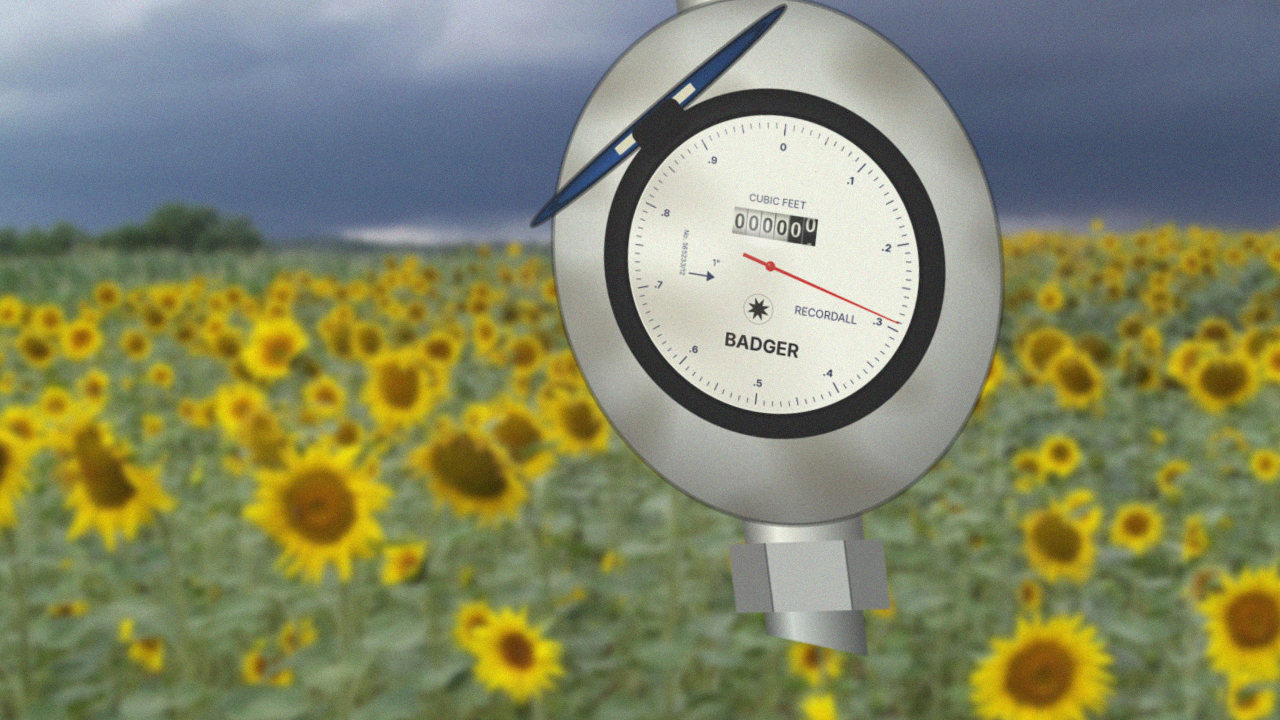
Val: 0.29 ft³
